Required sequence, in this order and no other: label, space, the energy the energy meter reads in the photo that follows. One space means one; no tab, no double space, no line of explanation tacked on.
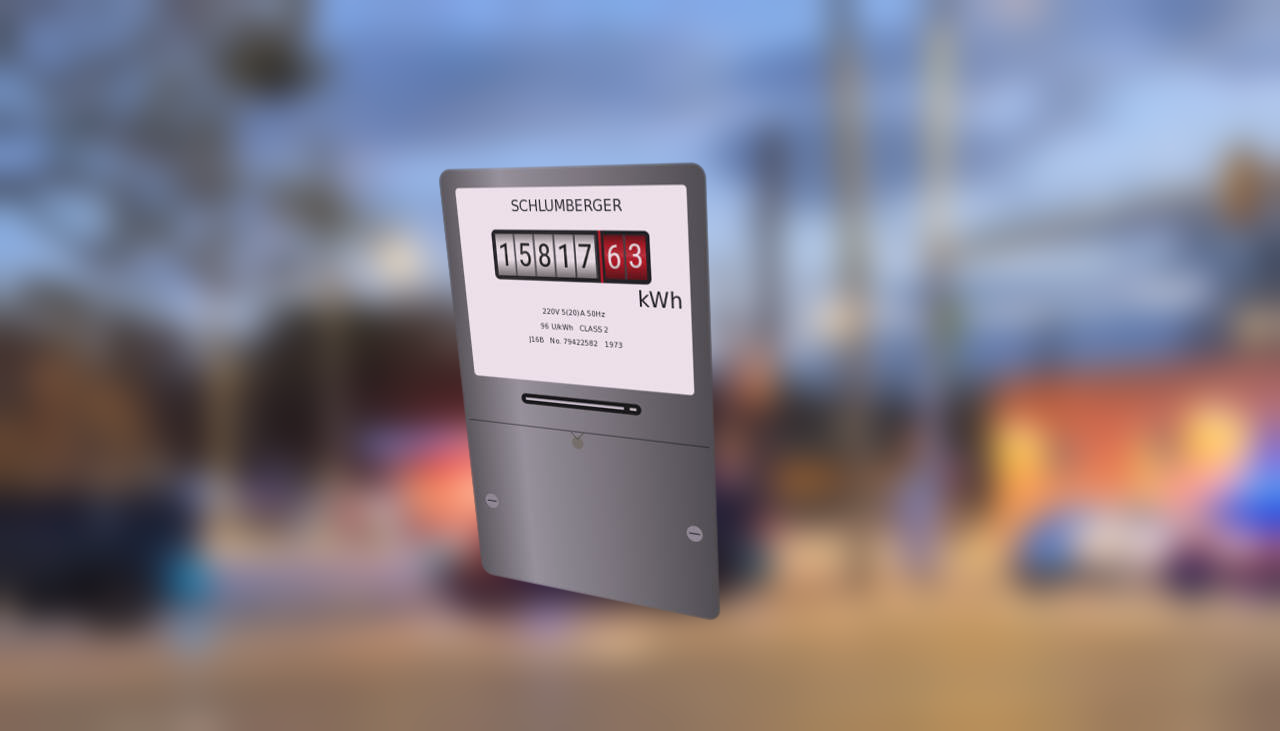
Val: 15817.63 kWh
